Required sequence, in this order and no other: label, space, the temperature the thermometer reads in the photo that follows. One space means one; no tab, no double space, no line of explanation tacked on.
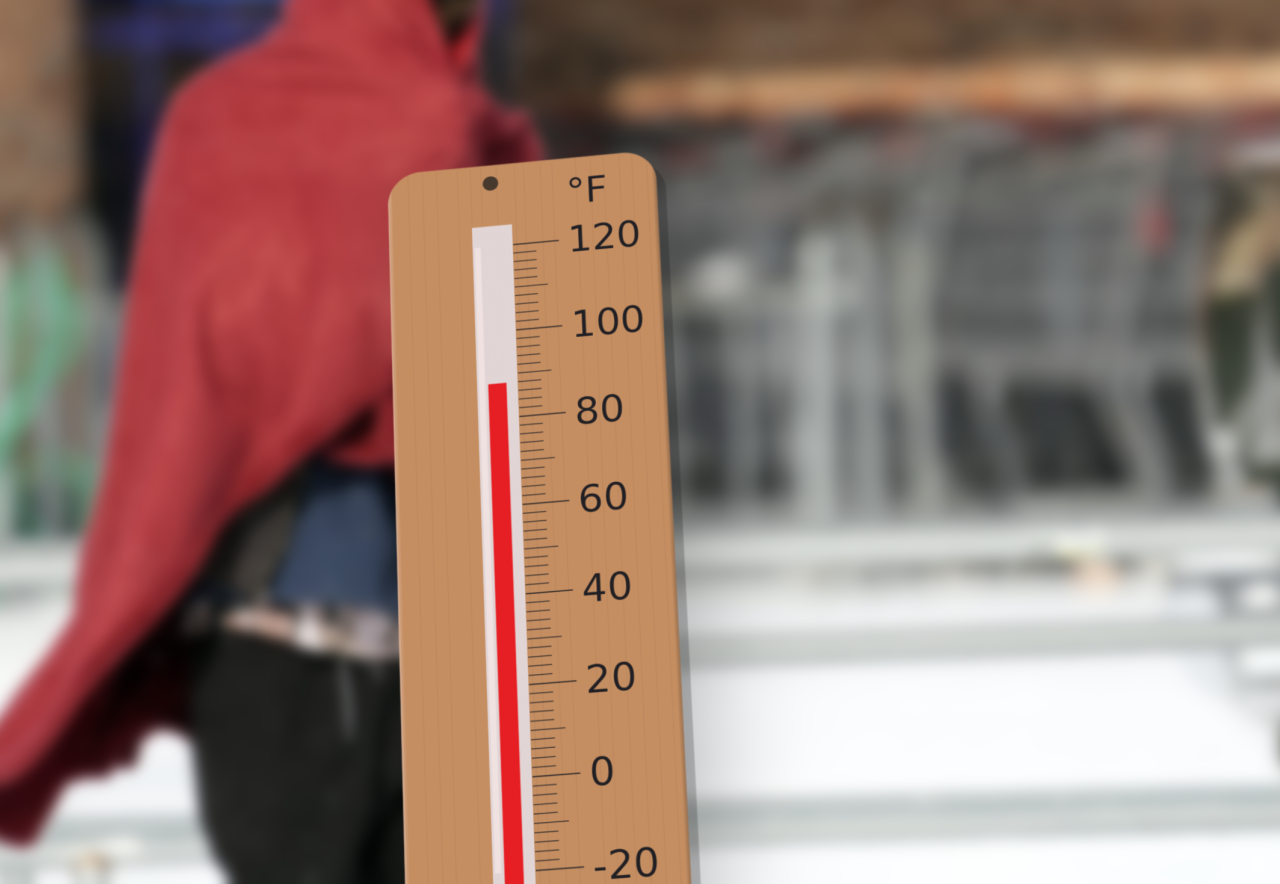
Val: 88 °F
